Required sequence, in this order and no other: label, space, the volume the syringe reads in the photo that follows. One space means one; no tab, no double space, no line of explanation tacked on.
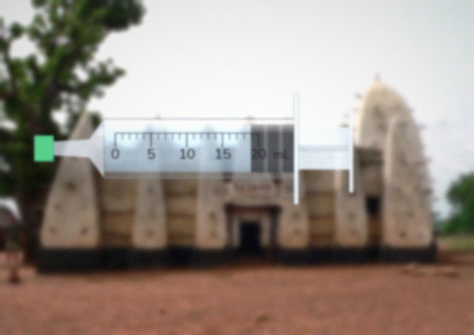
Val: 19 mL
